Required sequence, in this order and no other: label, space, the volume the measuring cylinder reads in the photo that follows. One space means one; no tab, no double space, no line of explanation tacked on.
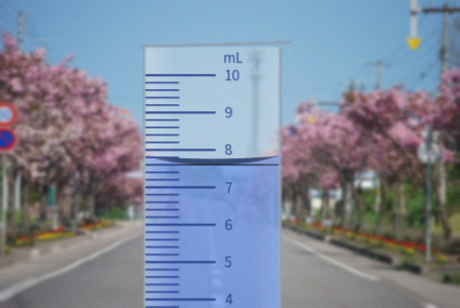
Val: 7.6 mL
